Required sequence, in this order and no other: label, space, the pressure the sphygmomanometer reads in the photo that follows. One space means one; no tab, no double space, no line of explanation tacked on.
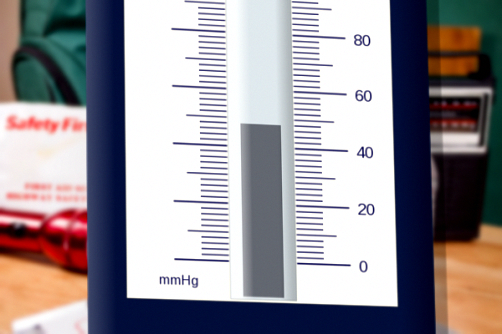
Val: 48 mmHg
